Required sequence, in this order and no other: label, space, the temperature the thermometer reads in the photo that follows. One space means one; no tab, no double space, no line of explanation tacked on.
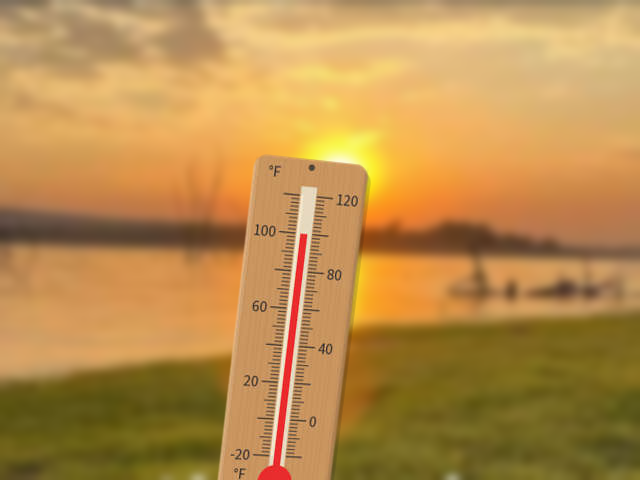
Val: 100 °F
